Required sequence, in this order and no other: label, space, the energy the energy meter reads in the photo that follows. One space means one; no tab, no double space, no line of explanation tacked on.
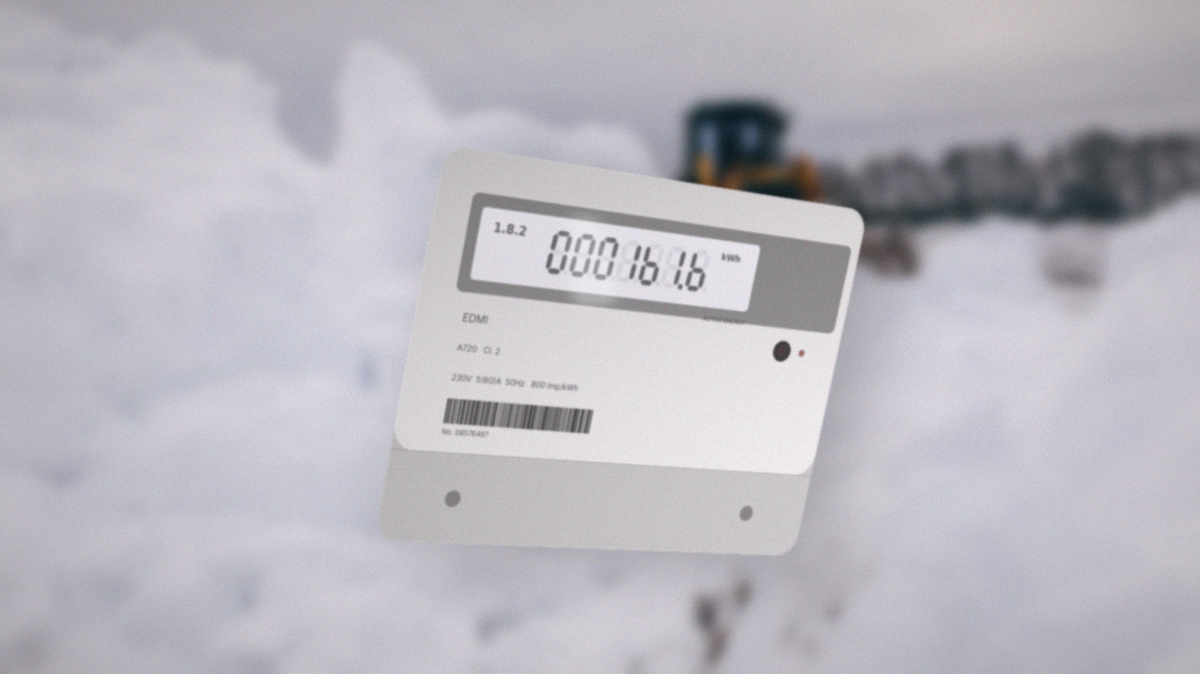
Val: 161.6 kWh
